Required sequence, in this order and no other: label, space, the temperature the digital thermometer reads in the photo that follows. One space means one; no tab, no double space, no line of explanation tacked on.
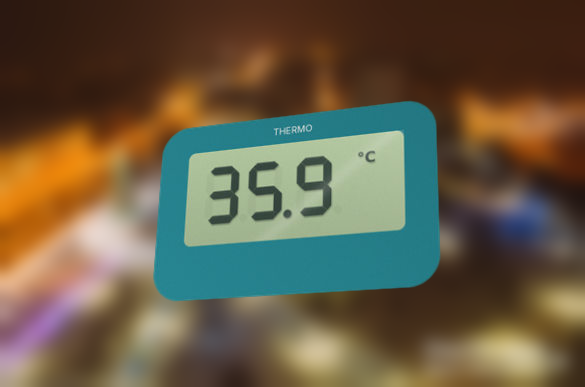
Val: 35.9 °C
